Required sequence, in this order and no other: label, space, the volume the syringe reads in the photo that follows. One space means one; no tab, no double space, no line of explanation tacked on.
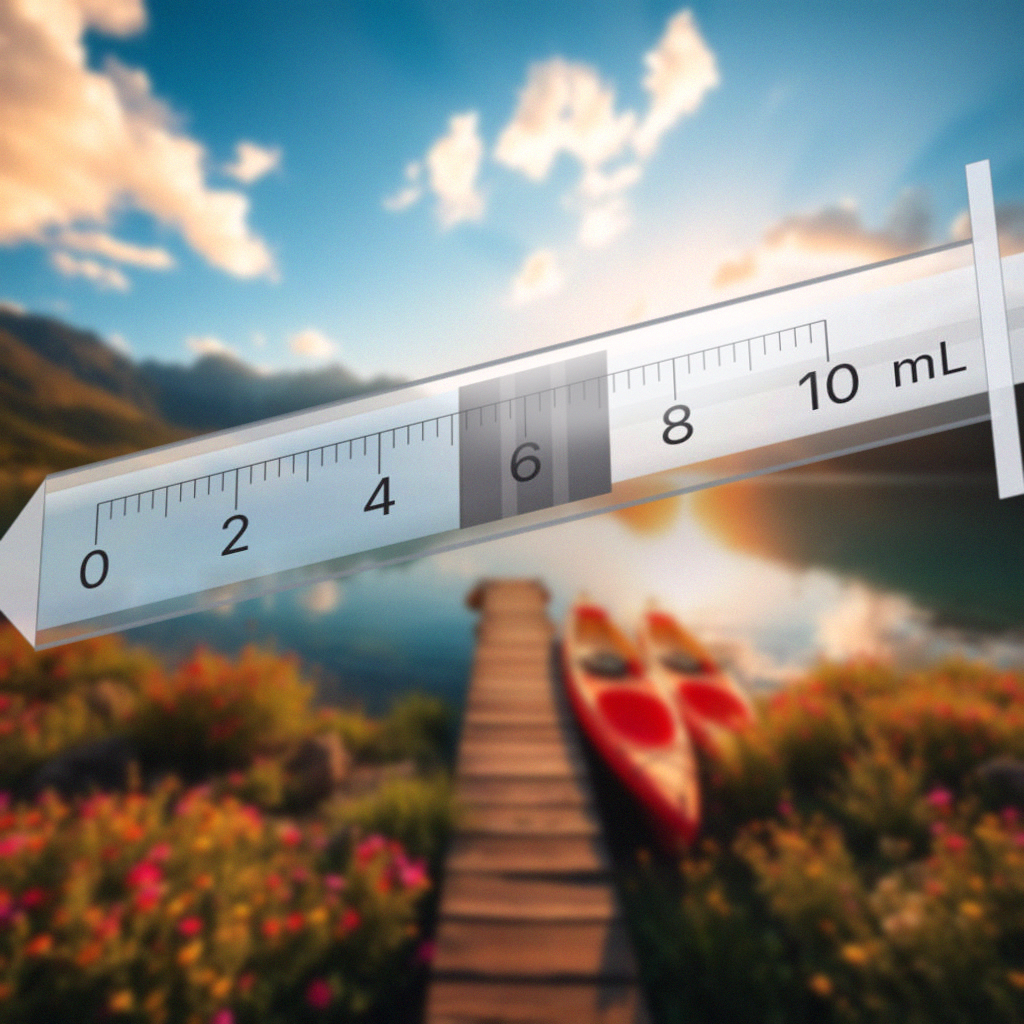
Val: 5.1 mL
